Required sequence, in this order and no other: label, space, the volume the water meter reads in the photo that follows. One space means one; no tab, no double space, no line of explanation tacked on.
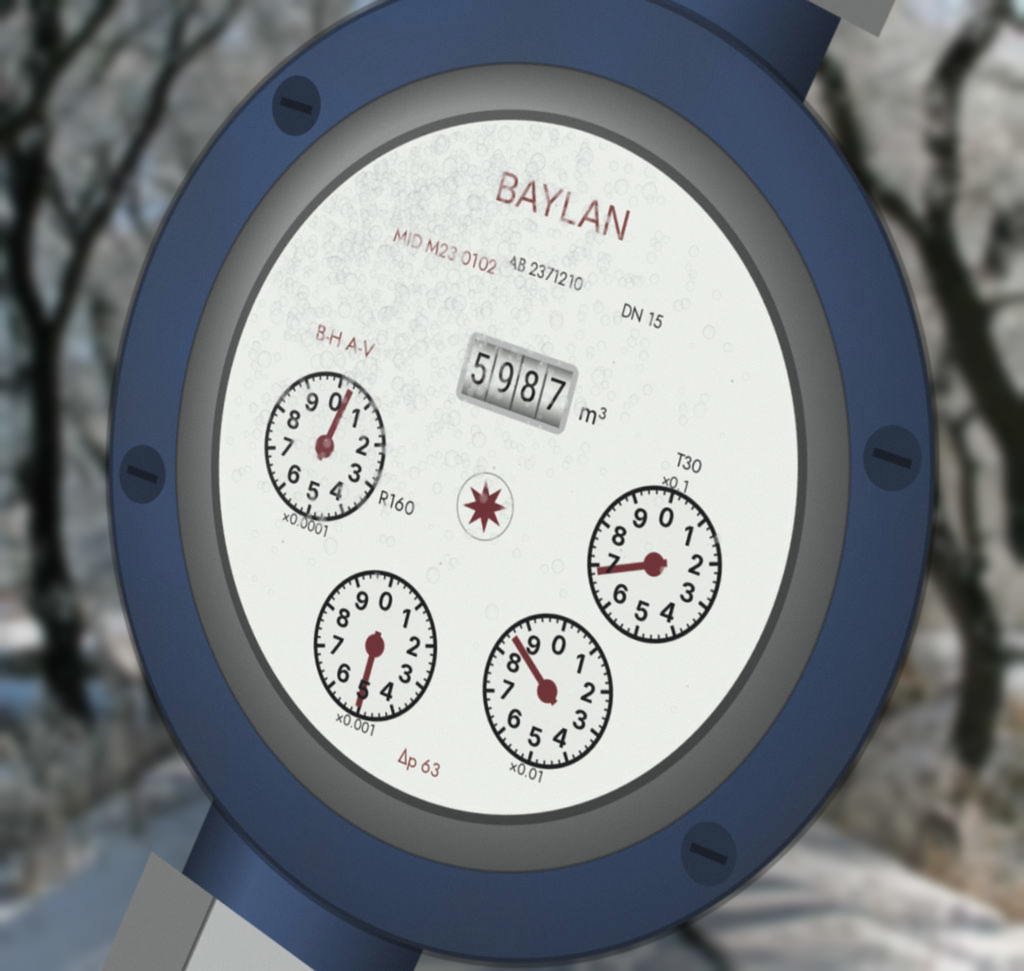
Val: 5987.6850 m³
